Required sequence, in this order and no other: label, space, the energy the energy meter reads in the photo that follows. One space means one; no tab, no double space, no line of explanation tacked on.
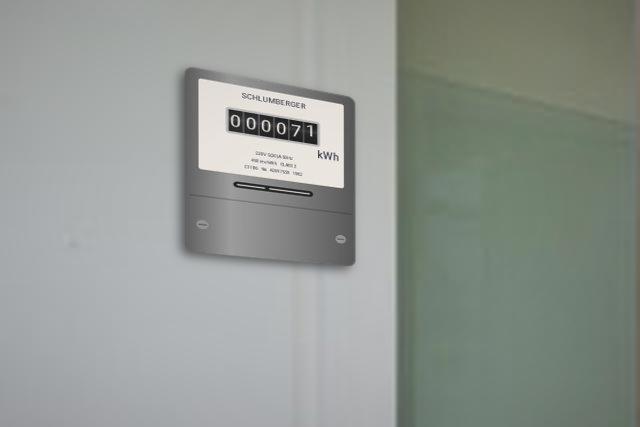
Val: 71 kWh
